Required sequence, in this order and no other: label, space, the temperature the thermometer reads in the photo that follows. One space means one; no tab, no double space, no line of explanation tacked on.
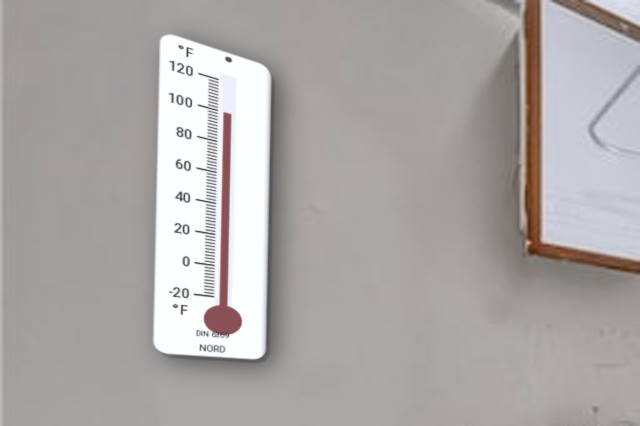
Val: 100 °F
